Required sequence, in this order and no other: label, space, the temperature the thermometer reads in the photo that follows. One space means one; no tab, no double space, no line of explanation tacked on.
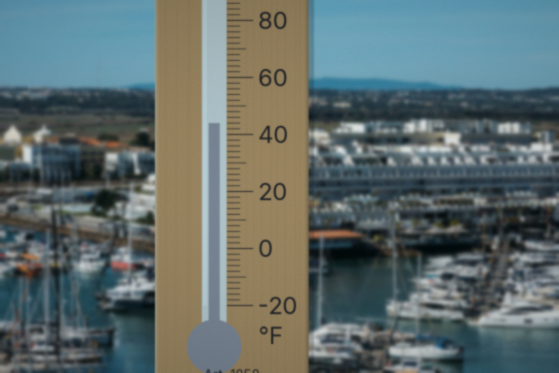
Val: 44 °F
